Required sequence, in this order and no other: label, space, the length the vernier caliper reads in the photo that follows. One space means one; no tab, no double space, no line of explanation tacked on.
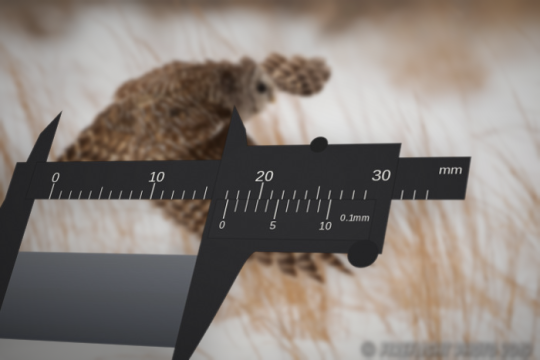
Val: 17.2 mm
